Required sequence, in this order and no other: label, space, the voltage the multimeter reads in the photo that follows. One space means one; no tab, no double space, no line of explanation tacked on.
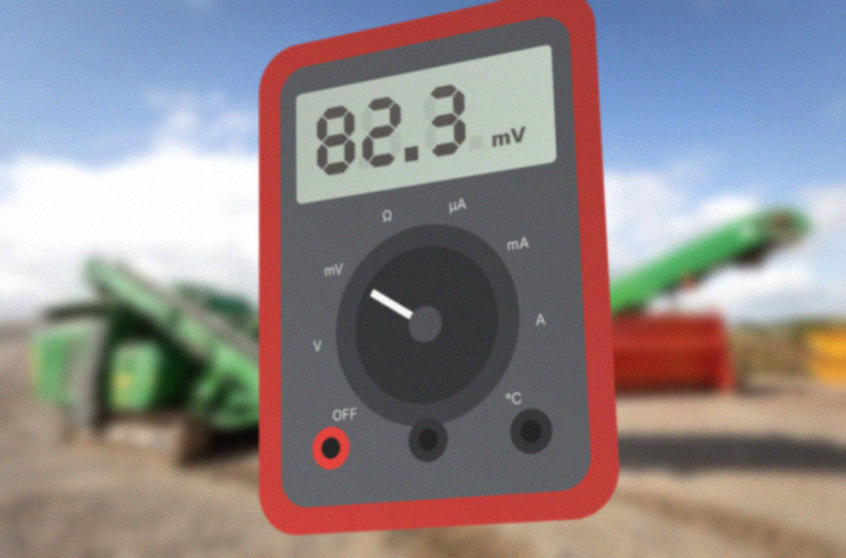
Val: 82.3 mV
